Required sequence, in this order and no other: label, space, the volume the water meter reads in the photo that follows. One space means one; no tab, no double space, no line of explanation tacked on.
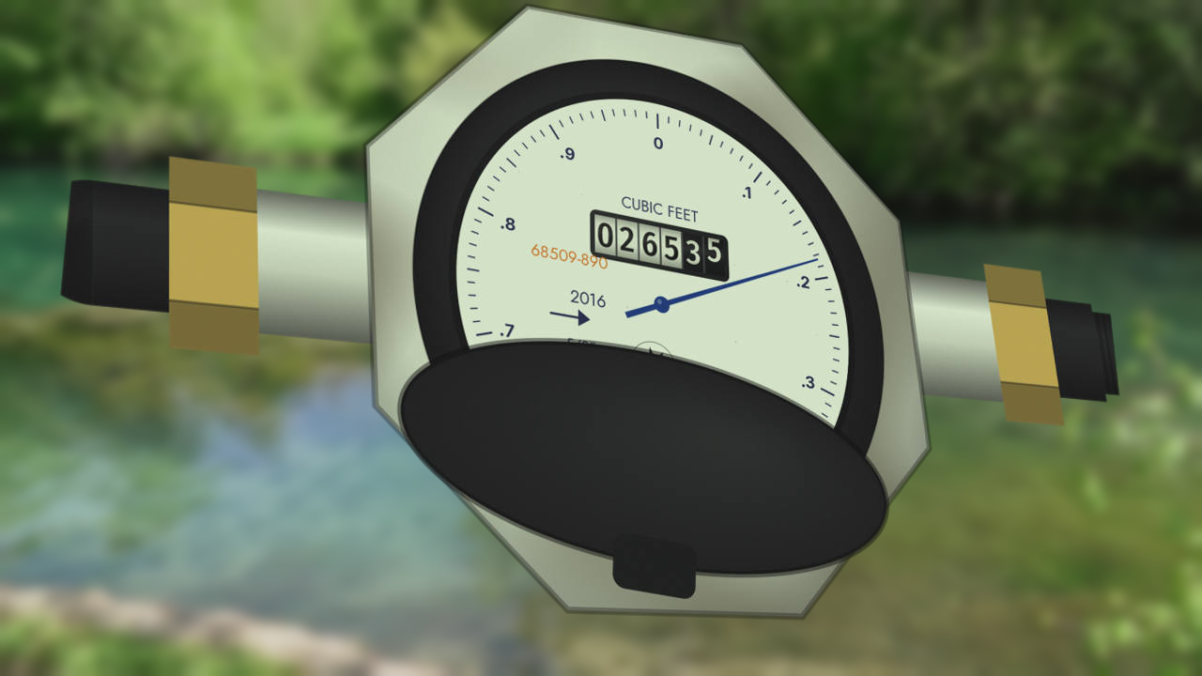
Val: 26535.18 ft³
